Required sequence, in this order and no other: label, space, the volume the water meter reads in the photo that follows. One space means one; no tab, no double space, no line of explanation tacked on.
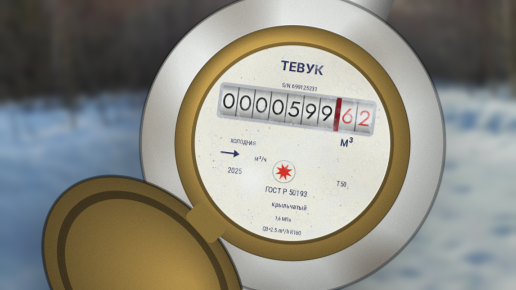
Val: 599.62 m³
